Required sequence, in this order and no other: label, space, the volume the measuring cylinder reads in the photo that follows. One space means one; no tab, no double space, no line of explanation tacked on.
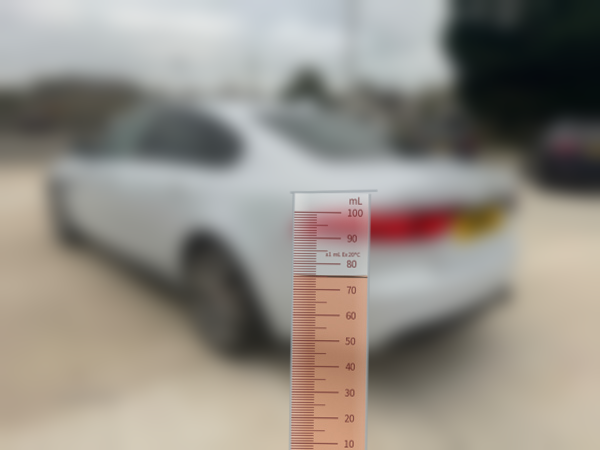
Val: 75 mL
